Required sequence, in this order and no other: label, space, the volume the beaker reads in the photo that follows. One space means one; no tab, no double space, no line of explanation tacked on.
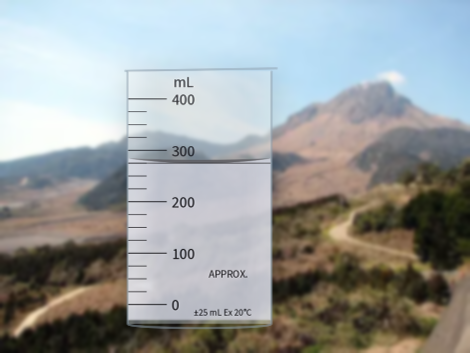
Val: 275 mL
